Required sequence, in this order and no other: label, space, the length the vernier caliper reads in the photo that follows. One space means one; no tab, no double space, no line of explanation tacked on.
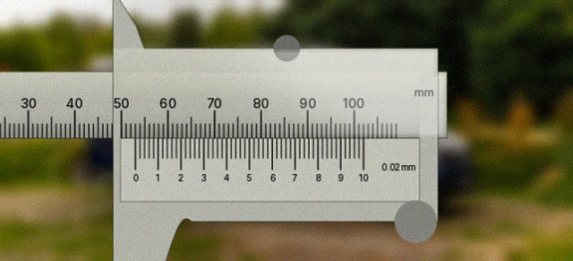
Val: 53.0 mm
